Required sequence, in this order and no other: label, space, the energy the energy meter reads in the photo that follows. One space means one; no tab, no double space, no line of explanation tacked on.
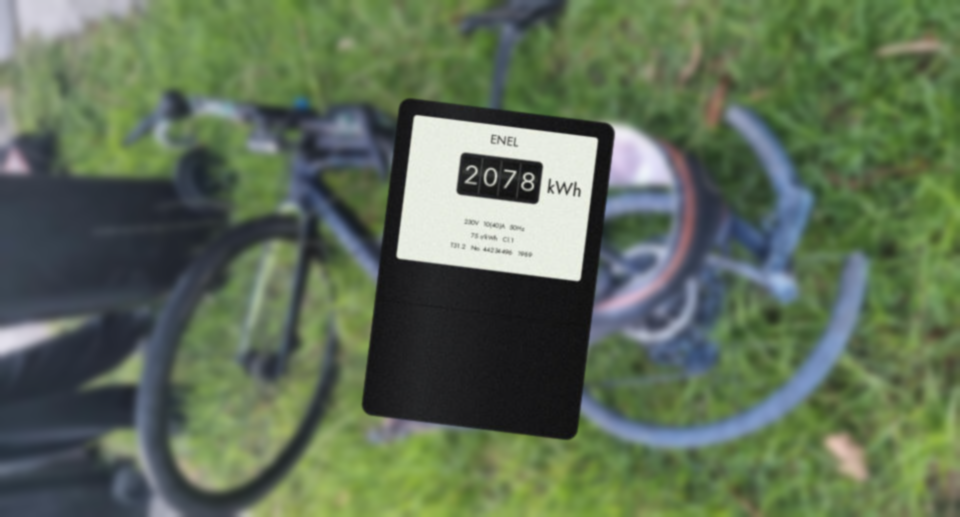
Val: 2078 kWh
